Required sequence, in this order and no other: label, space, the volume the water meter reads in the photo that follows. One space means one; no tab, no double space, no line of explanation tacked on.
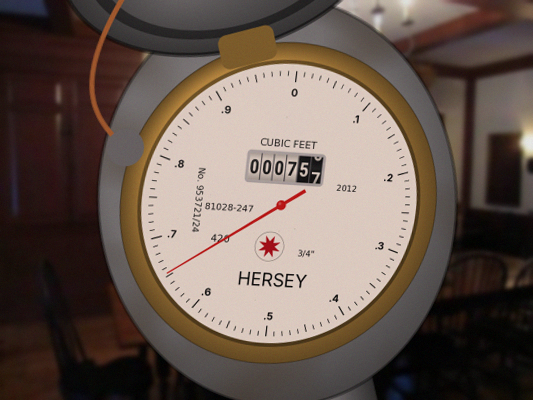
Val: 756.65 ft³
